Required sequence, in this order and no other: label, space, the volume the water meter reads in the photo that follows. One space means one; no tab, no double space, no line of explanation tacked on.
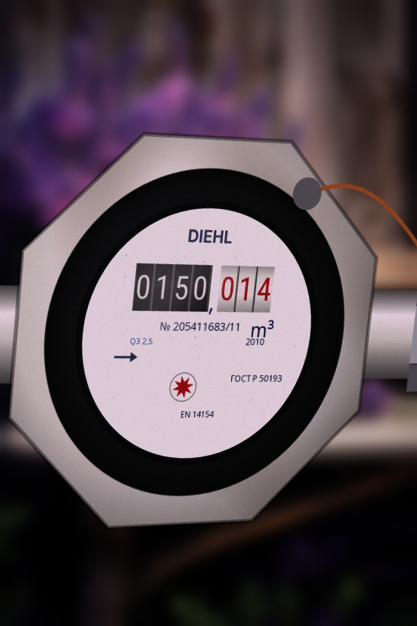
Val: 150.014 m³
